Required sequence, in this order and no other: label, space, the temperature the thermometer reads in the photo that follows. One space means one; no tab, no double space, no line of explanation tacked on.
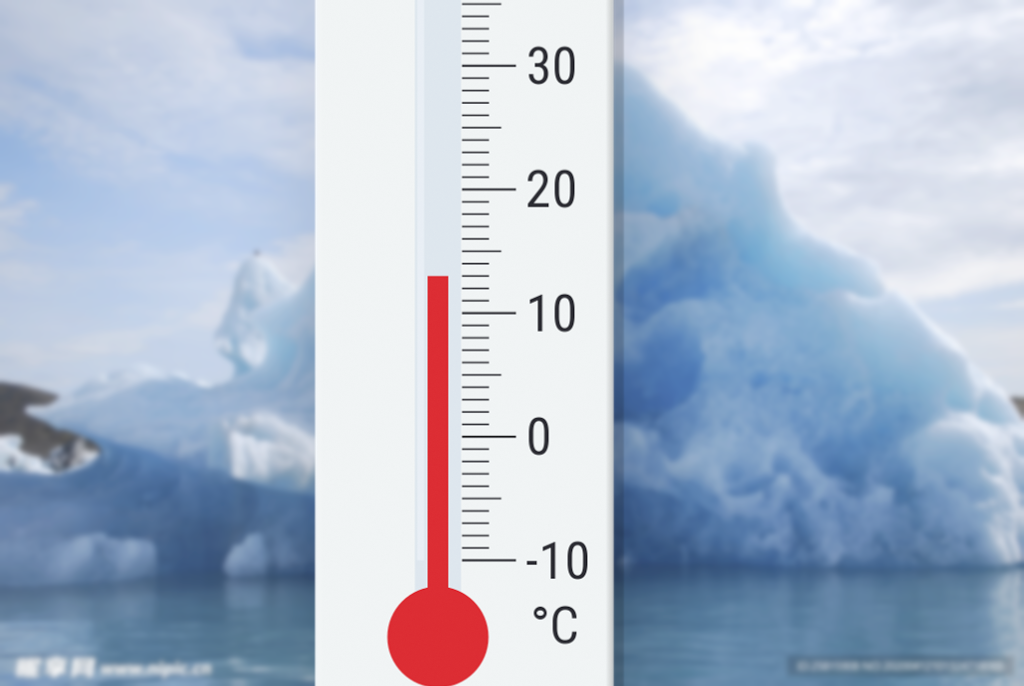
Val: 13 °C
